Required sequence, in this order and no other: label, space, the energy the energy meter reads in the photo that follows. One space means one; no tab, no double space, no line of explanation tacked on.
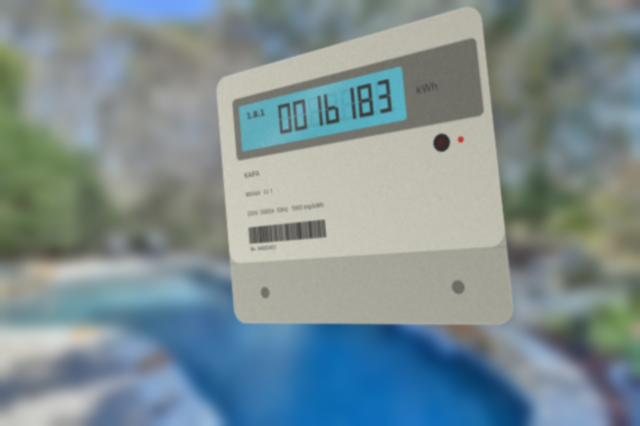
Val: 16183 kWh
